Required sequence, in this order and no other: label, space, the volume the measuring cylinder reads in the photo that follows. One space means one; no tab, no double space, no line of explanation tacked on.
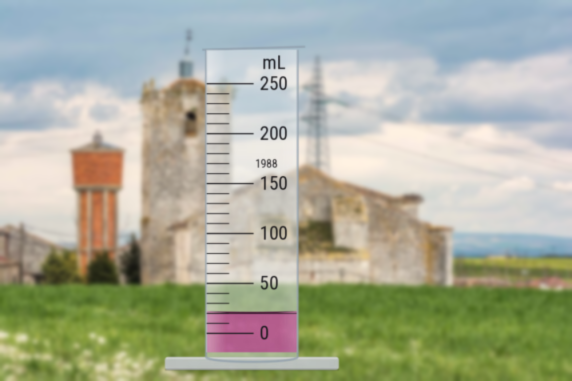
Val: 20 mL
